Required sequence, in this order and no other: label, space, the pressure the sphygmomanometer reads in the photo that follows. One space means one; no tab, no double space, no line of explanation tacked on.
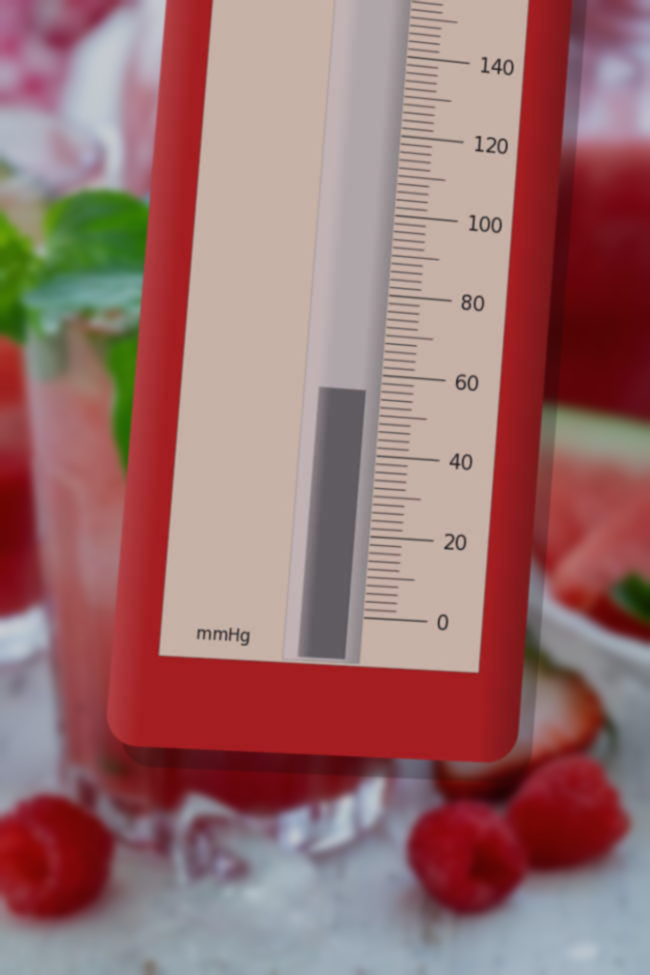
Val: 56 mmHg
